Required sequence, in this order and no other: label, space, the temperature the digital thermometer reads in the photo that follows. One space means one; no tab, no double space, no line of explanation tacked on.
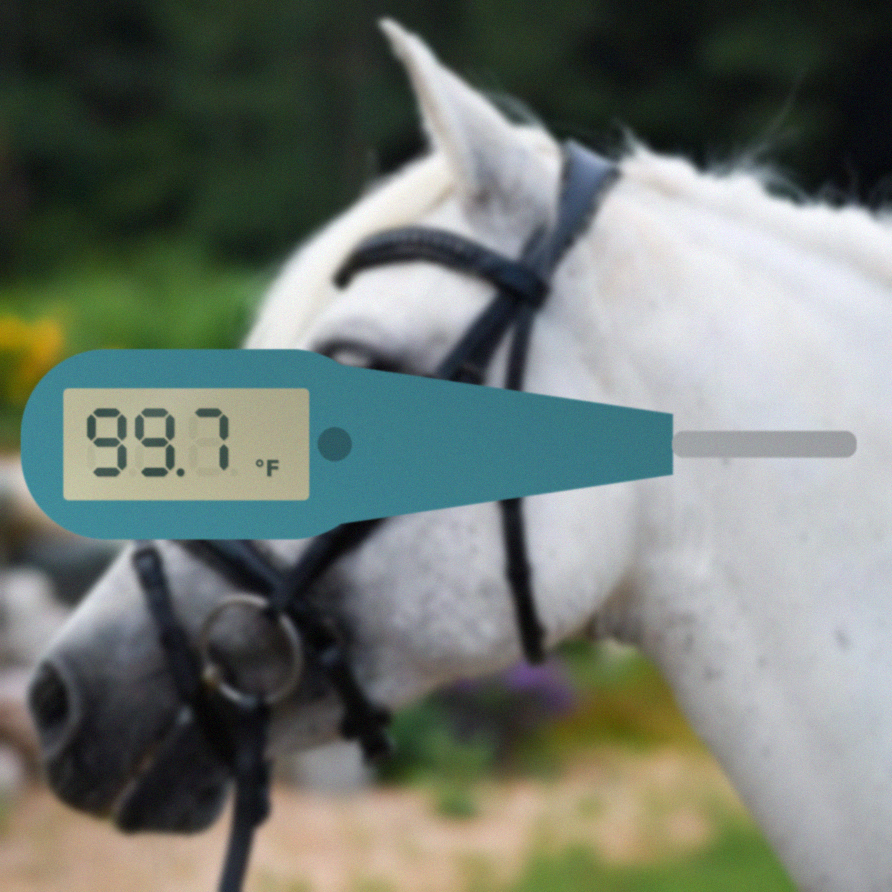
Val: 99.7 °F
